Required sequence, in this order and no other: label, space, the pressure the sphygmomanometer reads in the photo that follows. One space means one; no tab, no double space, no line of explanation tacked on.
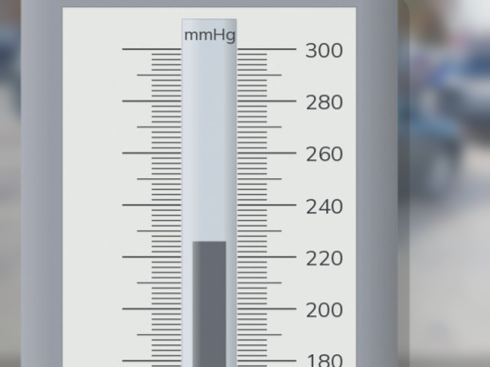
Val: 226 mmHg
